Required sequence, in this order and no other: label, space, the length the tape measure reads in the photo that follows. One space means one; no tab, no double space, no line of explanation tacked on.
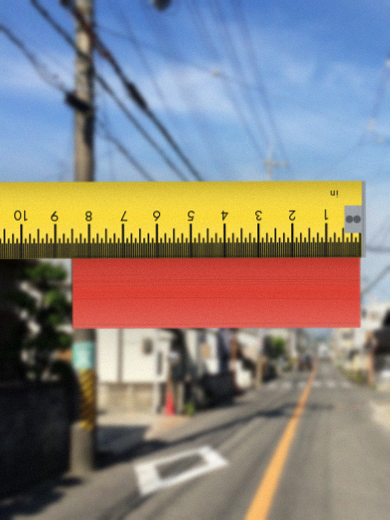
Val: 8.5 in
